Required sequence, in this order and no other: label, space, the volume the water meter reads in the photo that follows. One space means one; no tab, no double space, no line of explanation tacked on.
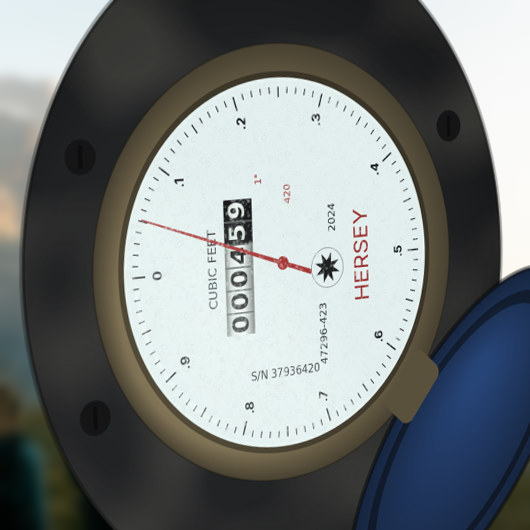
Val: 459.05 ft³
